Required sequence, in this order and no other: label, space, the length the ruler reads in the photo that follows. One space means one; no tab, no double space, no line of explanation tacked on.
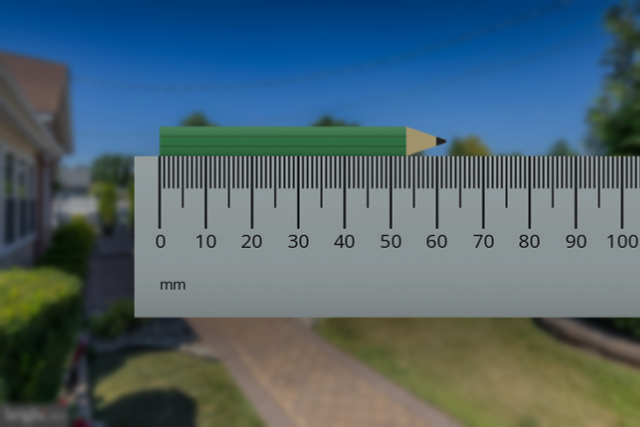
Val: 62 mm
